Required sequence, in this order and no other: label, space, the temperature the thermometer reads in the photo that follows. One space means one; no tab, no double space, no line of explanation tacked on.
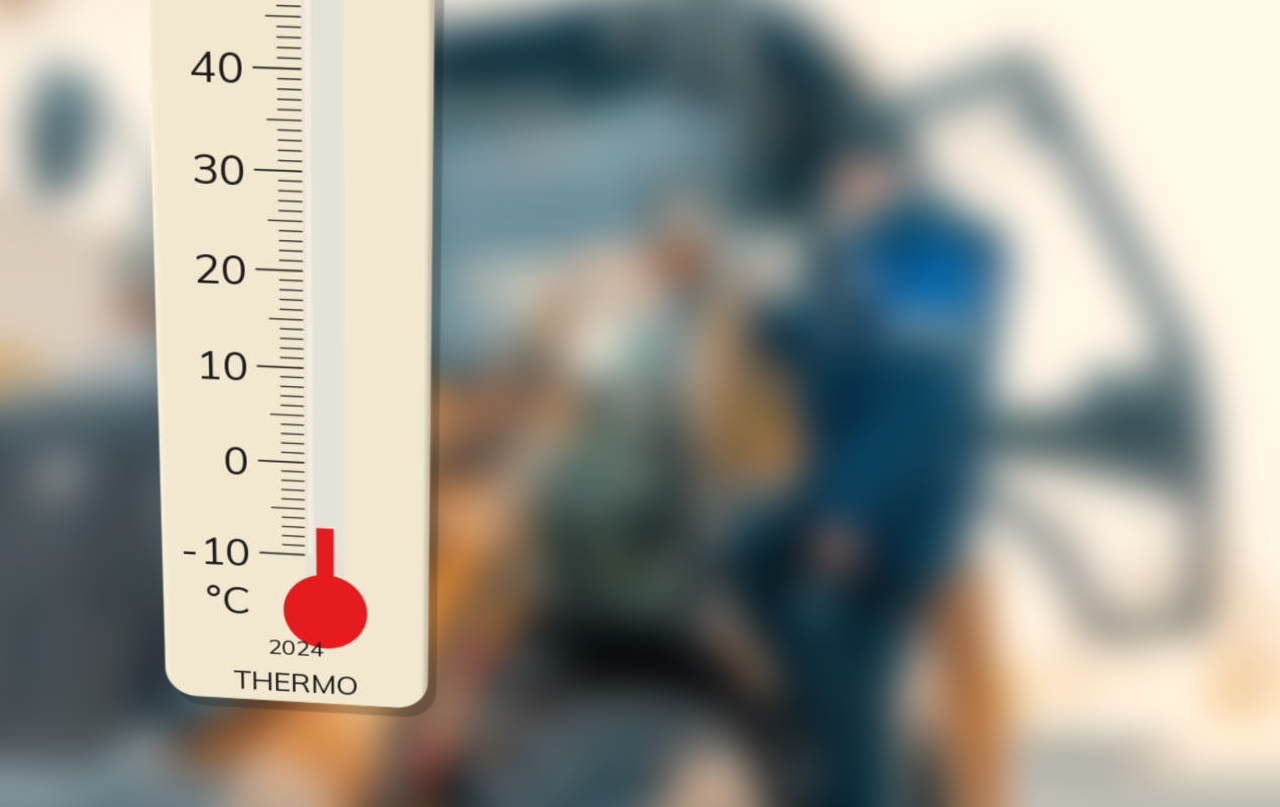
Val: -7 °C
